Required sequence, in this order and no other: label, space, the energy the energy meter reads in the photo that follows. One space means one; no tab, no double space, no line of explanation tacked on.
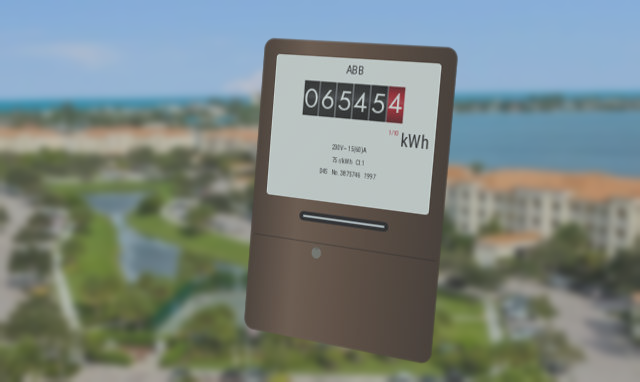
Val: 6545.4 kWh
